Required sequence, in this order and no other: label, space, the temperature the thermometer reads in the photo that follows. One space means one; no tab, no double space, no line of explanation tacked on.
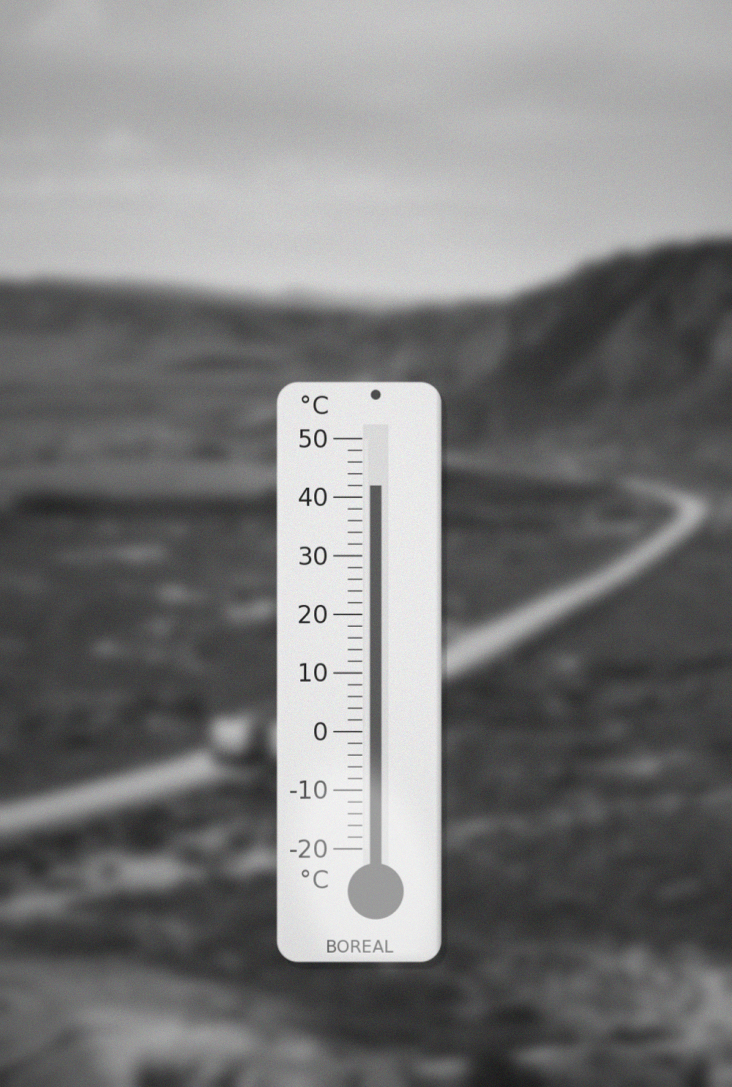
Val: 42 °C
